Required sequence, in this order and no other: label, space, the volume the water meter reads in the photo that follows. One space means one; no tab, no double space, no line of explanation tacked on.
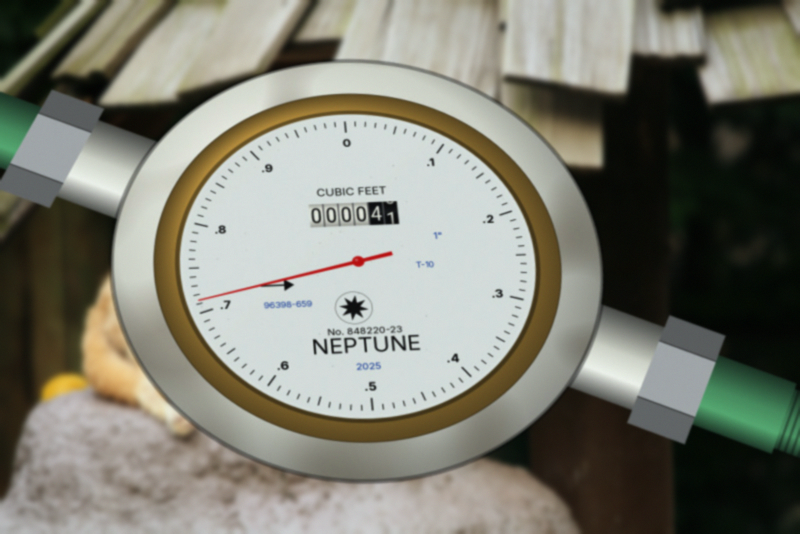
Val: 40.71 ft³
